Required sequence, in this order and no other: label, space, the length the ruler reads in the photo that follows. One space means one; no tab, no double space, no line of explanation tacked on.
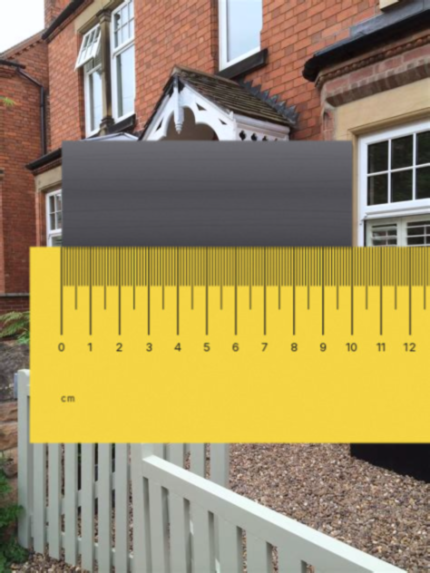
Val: 10 cm
